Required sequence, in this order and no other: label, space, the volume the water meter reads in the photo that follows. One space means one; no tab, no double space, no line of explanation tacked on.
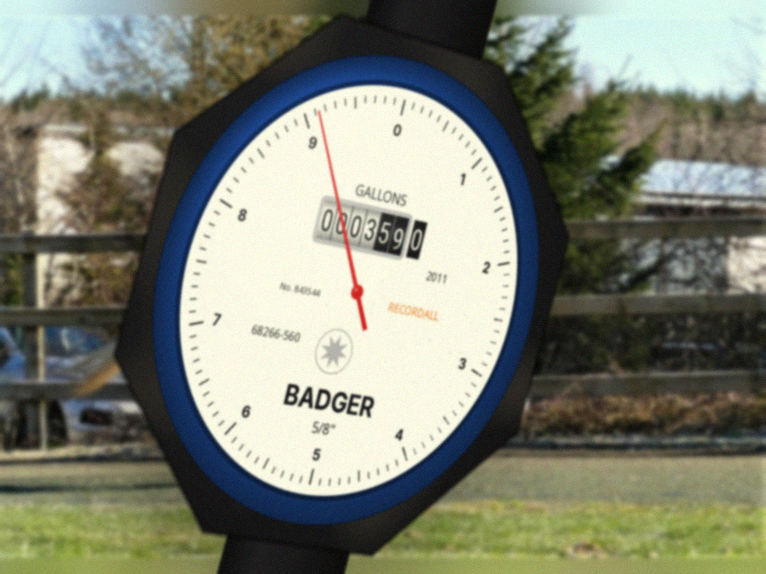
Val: 3589.1 gal
